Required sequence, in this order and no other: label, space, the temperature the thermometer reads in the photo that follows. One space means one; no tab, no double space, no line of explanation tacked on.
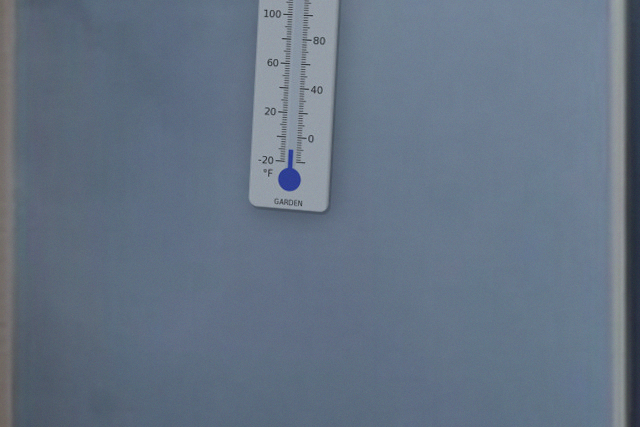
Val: -10 °F
